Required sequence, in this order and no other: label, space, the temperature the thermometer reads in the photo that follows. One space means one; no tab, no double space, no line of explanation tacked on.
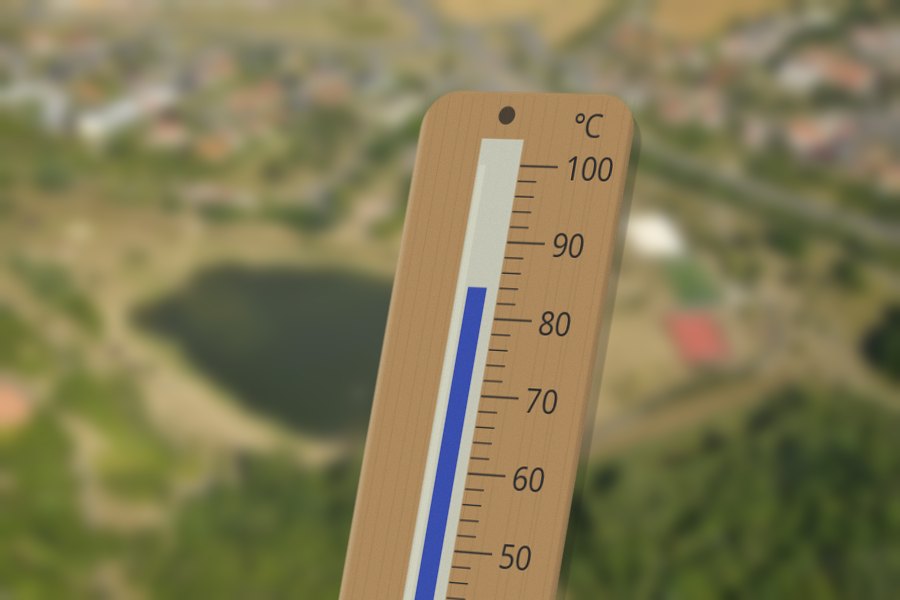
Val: 84 °C
